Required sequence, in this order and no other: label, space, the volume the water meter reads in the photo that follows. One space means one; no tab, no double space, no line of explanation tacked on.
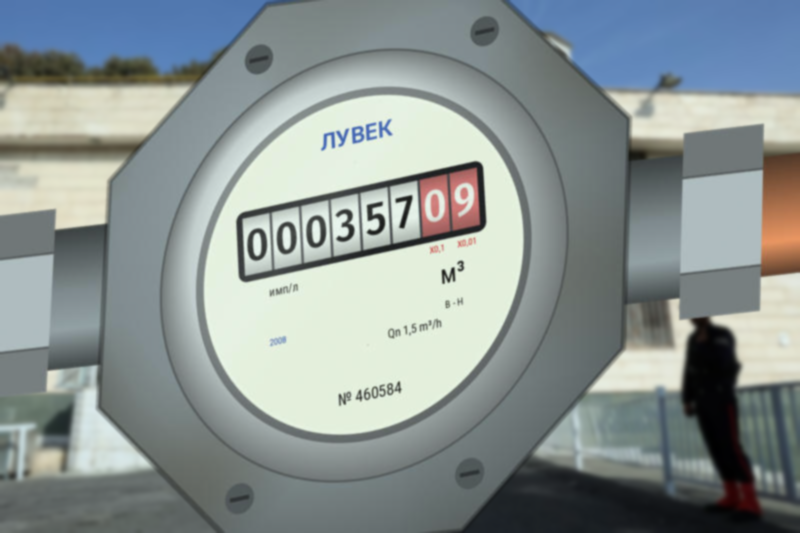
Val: 357.09 m³
